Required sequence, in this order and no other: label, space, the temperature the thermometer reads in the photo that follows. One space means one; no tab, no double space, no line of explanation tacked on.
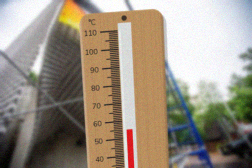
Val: 55 °C
